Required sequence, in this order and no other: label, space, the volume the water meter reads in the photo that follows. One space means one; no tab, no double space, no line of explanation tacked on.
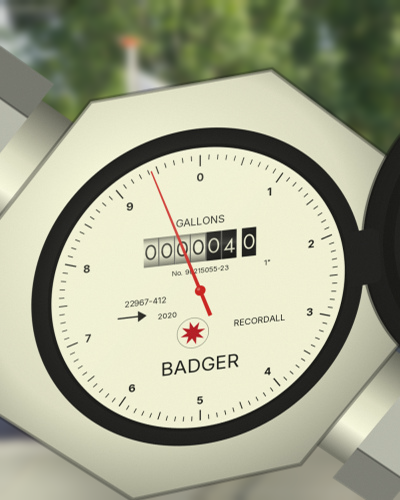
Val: 39.4 gal
